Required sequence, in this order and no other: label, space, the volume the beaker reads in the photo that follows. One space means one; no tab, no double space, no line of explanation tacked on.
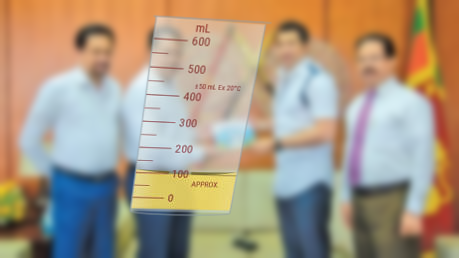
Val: 100 mL
